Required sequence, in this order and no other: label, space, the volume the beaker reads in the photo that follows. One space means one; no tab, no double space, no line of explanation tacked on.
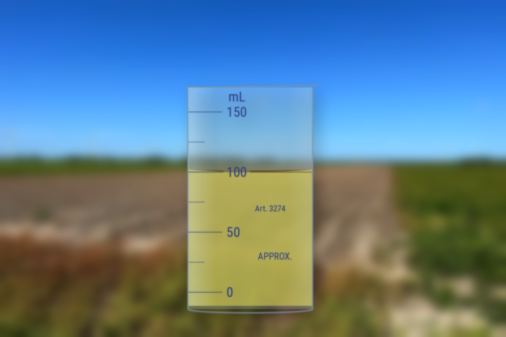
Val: 100 mL
